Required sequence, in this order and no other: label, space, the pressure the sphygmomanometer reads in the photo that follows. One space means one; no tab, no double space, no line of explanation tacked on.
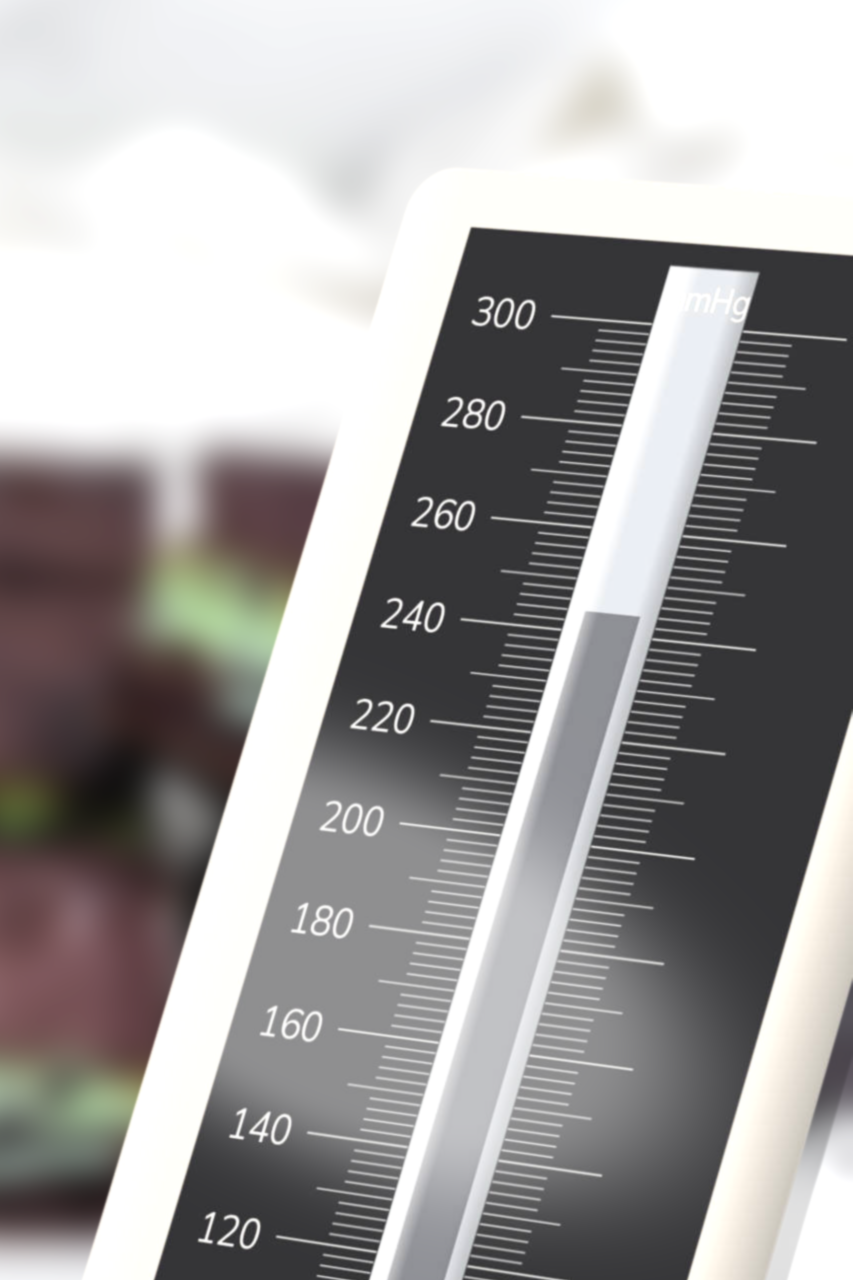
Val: 244 mmHg
